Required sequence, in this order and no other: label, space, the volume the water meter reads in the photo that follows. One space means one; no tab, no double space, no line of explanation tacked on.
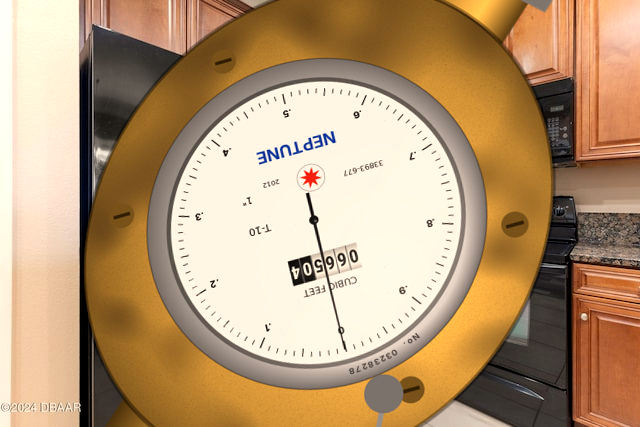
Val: 66504.00 ft³
